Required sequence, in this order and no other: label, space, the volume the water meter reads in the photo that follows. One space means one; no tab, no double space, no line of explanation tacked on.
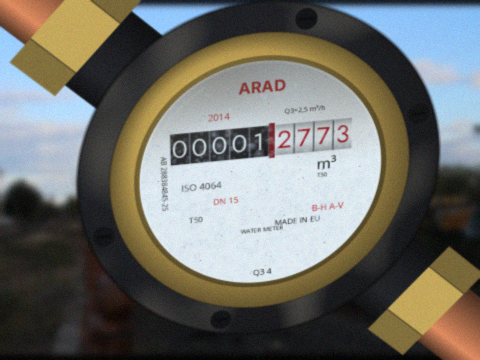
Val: 1.2773 m³
